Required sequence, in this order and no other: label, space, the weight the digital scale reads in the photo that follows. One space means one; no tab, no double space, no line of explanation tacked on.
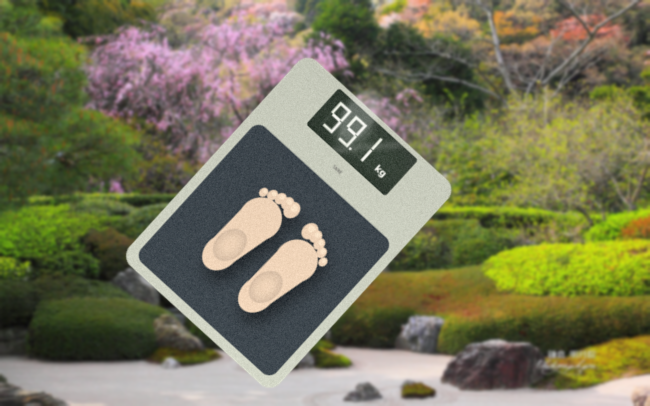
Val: 99.1 kg
